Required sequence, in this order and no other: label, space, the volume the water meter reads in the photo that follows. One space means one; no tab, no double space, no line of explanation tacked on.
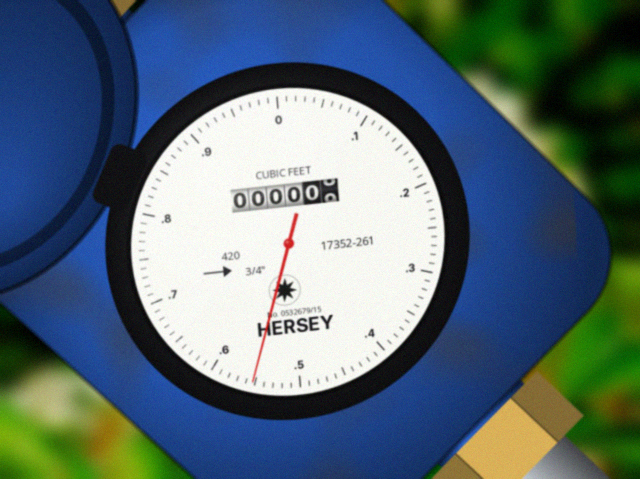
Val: 8.55 ft³
